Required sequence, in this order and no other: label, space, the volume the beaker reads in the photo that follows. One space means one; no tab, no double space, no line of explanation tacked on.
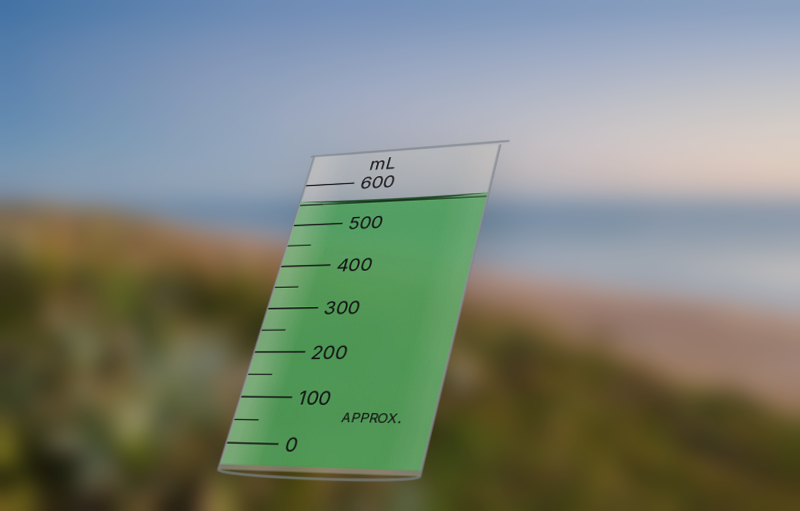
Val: 550 mL
